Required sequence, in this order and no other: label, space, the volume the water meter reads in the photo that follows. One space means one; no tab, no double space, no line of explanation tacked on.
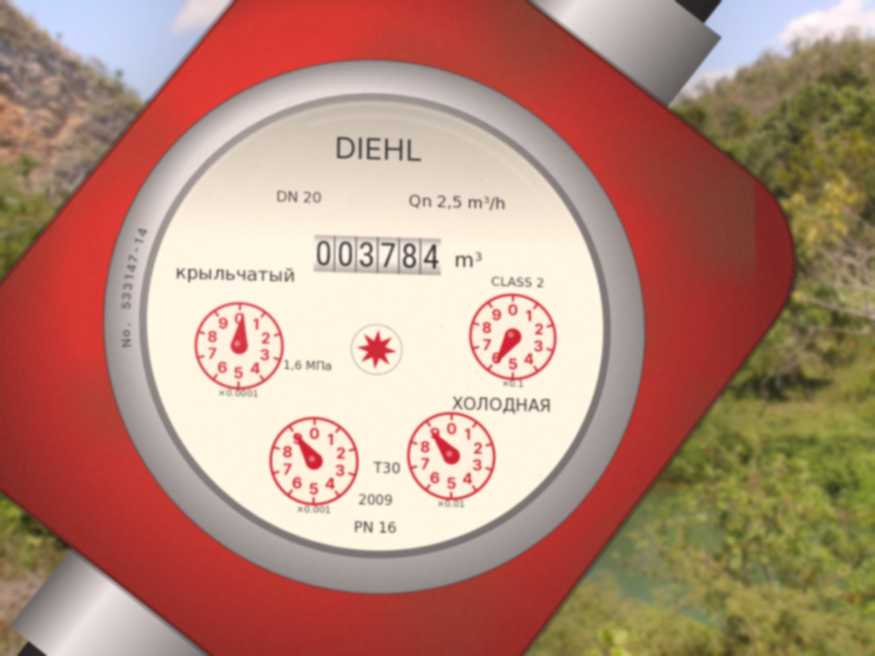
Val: 3784.5890 m³
